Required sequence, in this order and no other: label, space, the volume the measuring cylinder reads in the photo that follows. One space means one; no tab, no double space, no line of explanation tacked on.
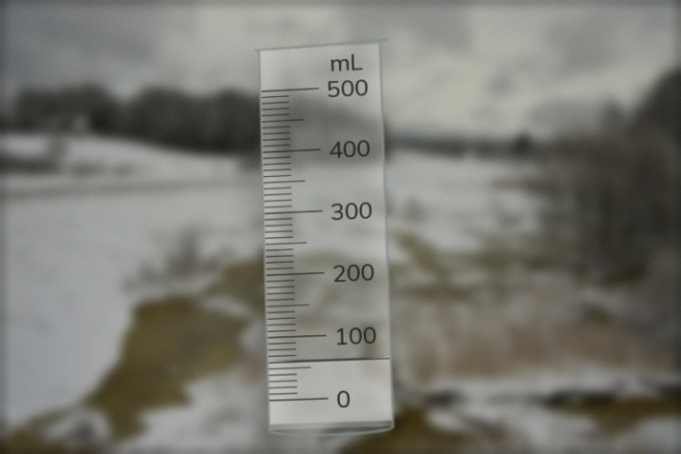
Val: 60 mL
